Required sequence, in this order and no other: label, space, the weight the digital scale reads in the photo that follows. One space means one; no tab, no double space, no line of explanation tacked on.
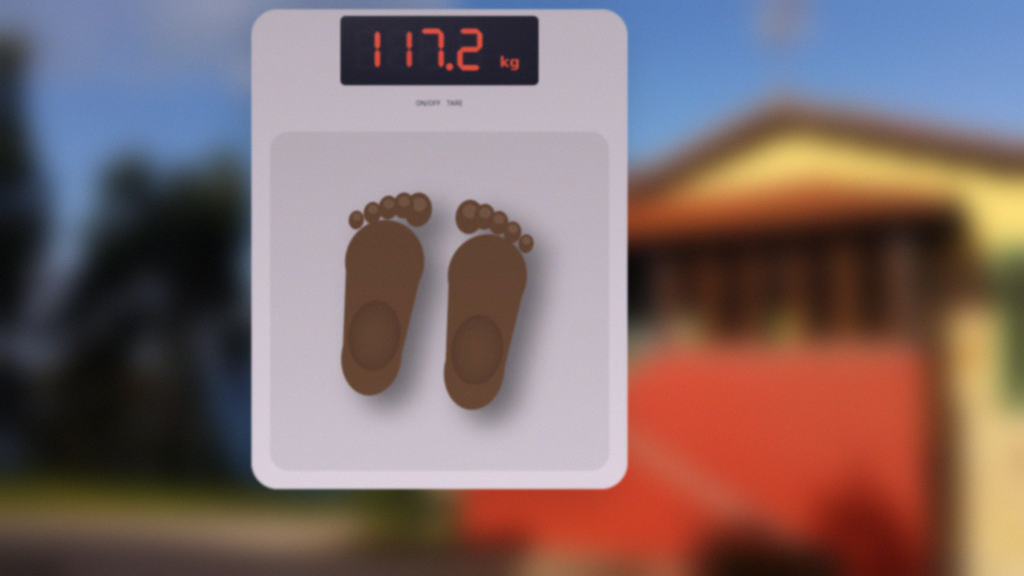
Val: 117.2 kg
